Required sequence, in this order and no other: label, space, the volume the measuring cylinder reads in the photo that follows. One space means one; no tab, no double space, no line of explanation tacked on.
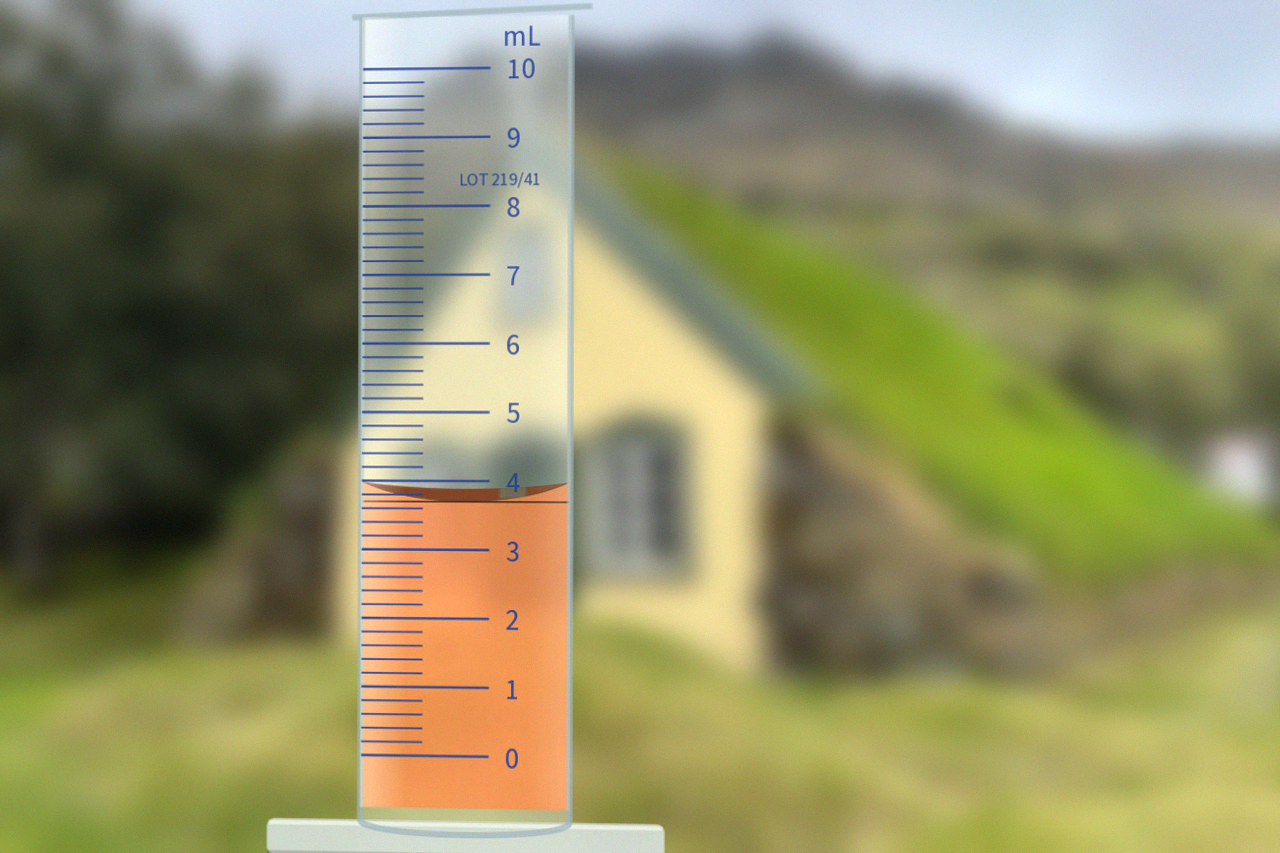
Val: 3.7 mL
